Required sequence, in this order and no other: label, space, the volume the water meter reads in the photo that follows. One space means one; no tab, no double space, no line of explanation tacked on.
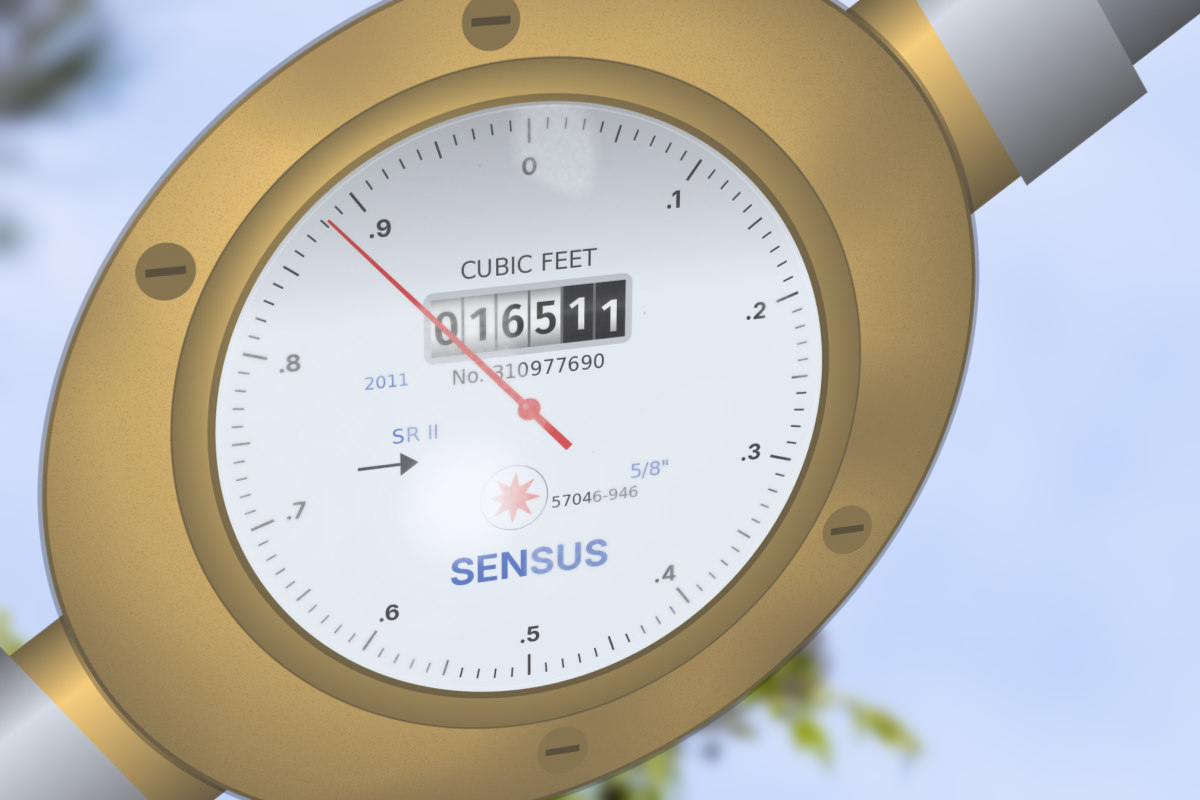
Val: 16510.88 ft³
